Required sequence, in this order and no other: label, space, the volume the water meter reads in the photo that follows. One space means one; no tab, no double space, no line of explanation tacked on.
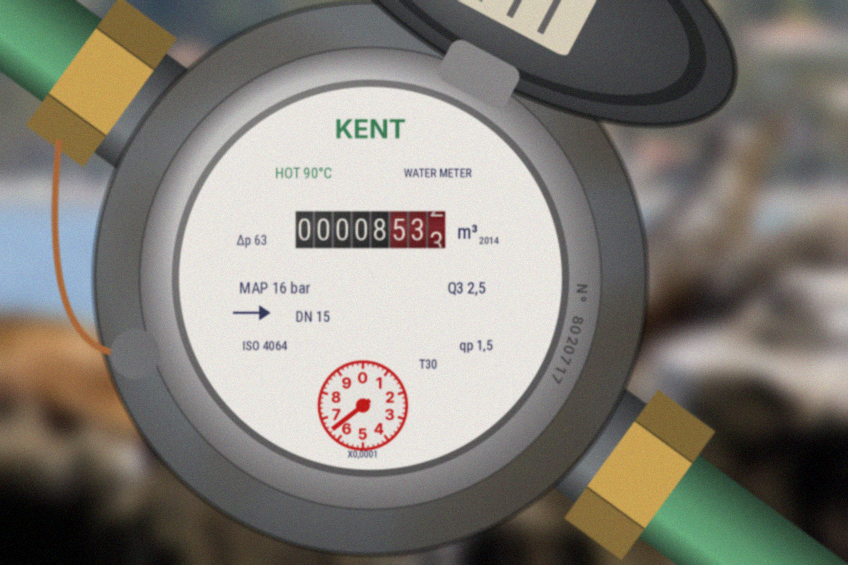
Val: 8.5326 m³
